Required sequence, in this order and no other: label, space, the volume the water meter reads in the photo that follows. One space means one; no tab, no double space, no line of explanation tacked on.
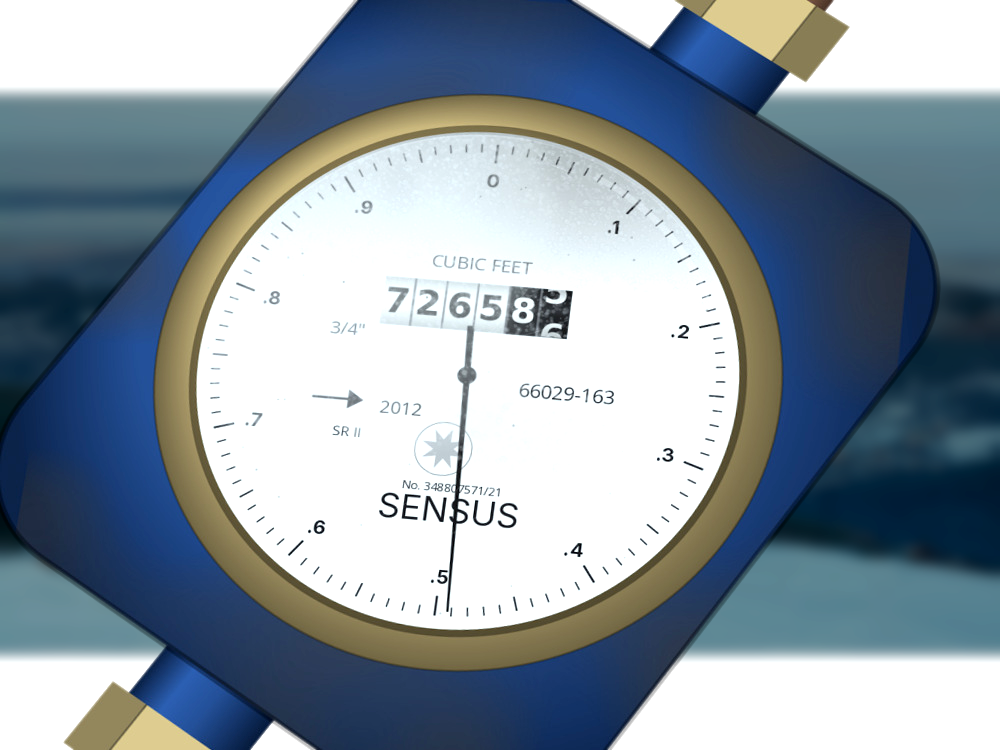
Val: 726585.49 ft³
